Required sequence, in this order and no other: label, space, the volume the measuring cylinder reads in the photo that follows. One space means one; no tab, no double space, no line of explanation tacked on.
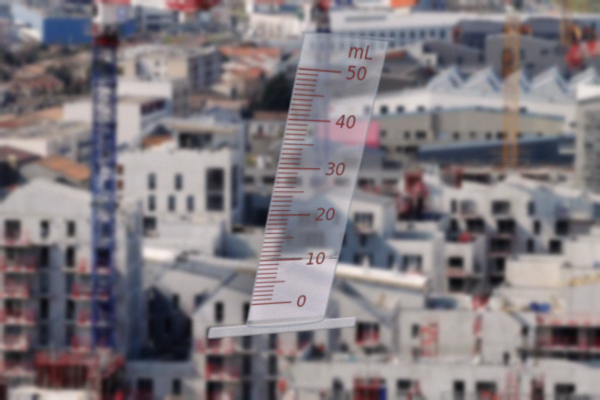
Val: 10 mL
